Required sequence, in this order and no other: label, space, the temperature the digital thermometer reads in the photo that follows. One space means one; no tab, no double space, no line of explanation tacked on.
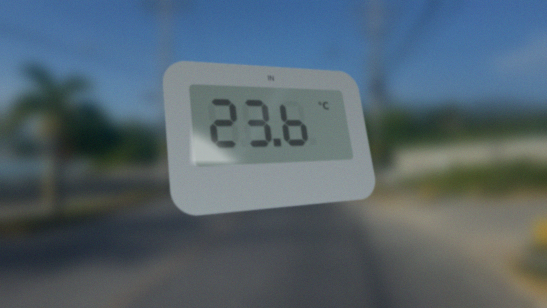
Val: 23.6 °C
